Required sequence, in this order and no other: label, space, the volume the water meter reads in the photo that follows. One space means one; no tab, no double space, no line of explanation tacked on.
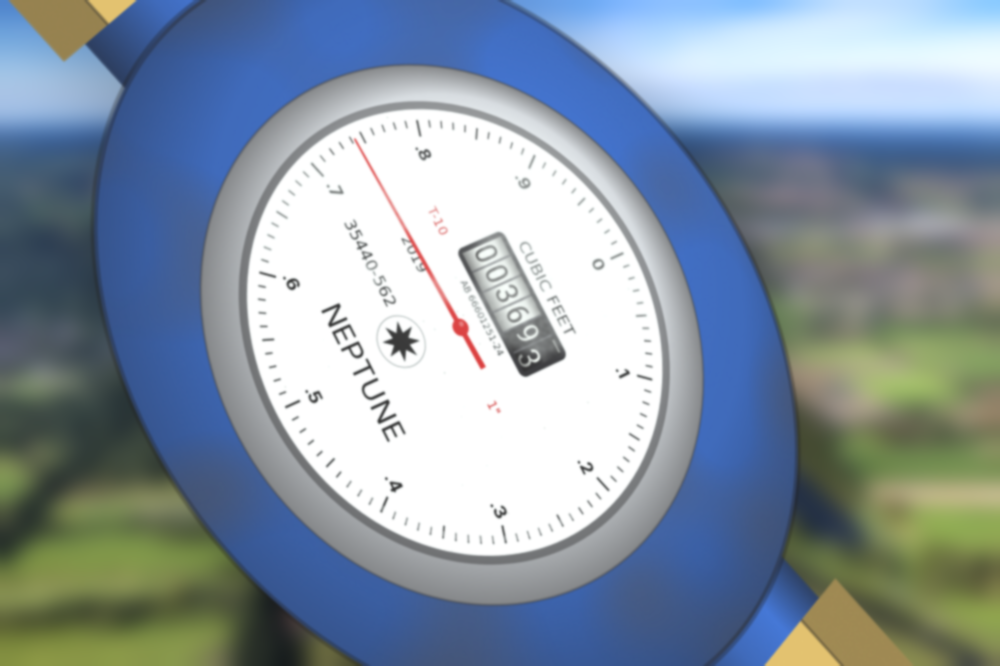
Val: 3692.74 ft³
